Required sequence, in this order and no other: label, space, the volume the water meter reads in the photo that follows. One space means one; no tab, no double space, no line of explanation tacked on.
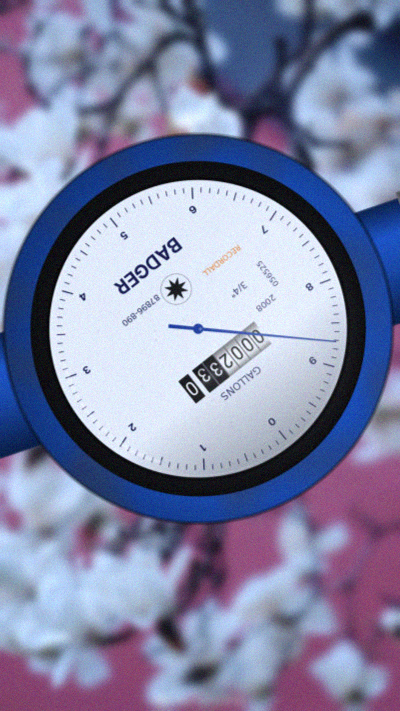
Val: 2328.7 gal
